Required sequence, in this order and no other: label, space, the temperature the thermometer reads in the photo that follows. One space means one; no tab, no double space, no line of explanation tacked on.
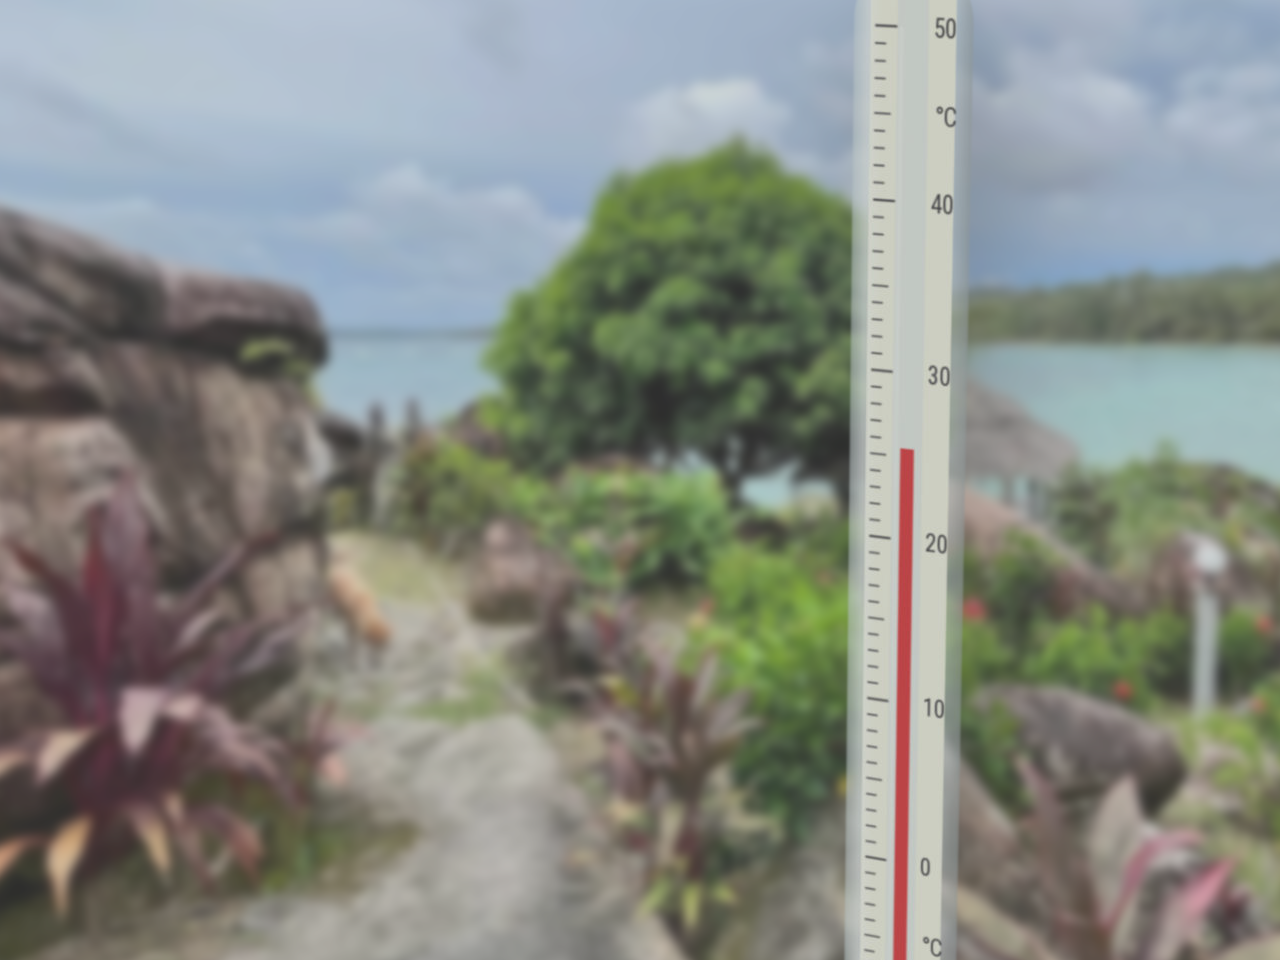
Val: 25.5 °C
